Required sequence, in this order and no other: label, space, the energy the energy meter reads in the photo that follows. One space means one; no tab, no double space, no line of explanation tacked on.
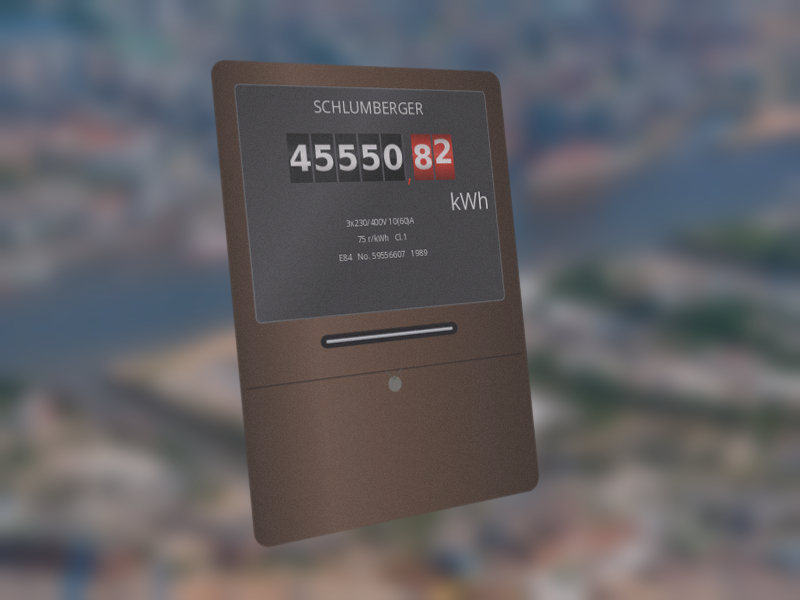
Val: 45550.82 kWh
